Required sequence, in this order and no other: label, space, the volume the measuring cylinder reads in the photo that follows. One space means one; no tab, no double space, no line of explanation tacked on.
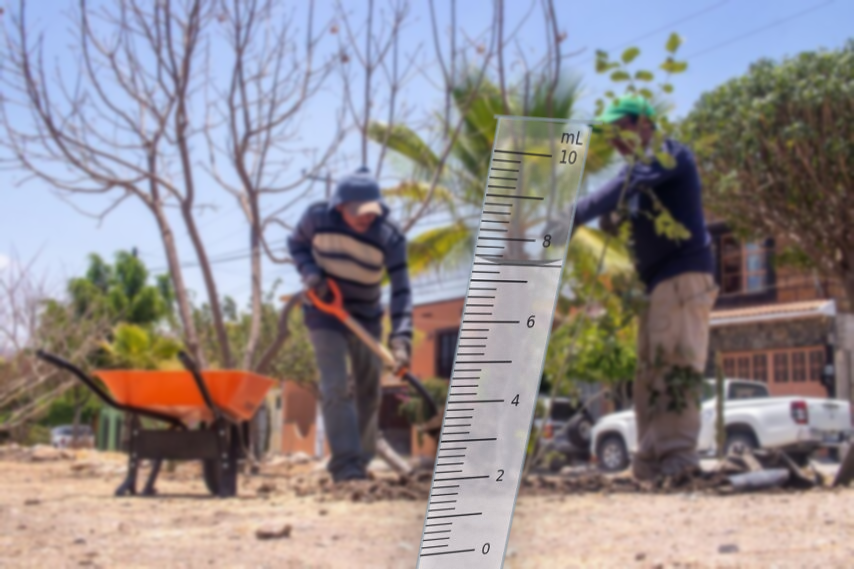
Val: 7.4 mL
